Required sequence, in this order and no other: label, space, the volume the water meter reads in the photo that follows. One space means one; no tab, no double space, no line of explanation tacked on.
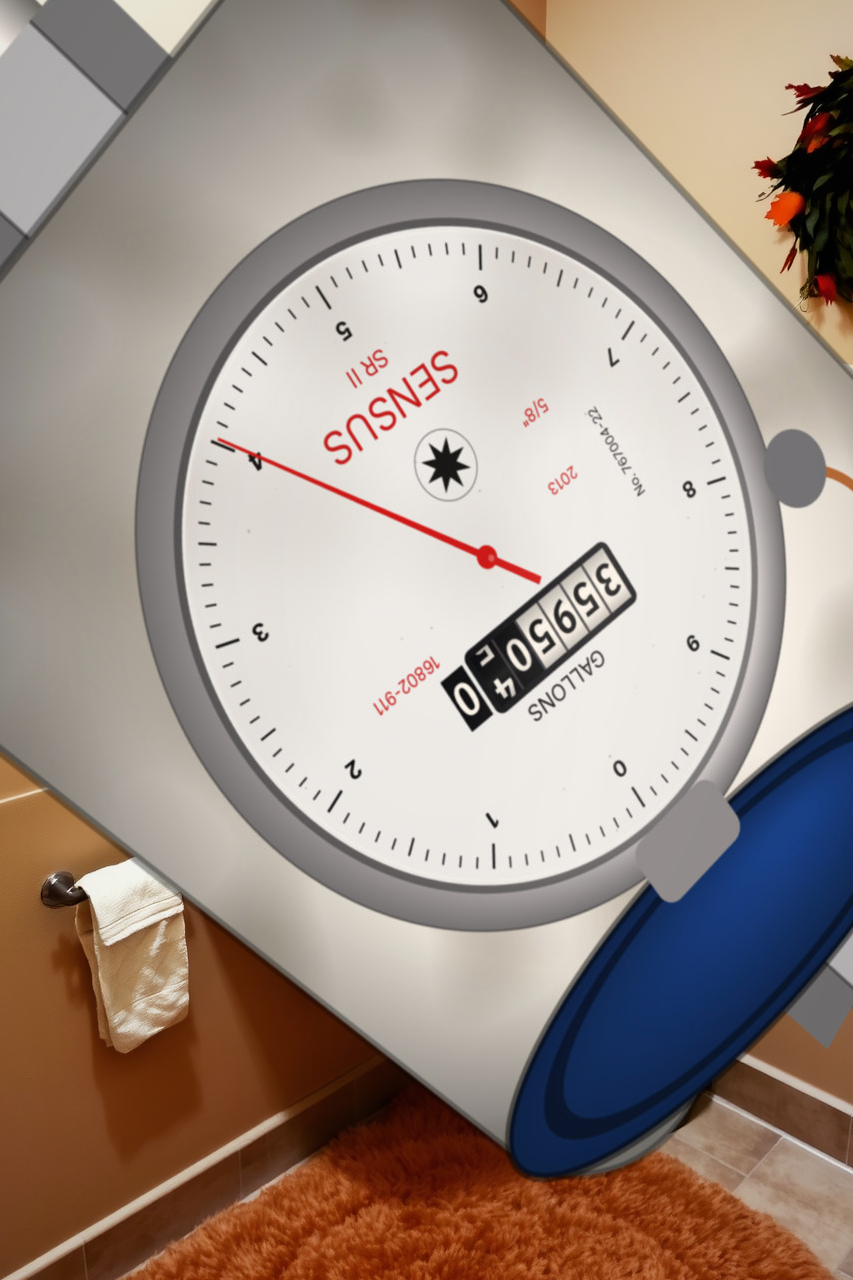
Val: 3595044.0 gal
